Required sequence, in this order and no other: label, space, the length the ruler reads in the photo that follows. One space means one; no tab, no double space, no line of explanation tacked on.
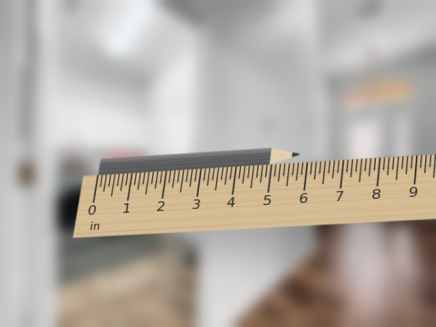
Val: 5.75 in
